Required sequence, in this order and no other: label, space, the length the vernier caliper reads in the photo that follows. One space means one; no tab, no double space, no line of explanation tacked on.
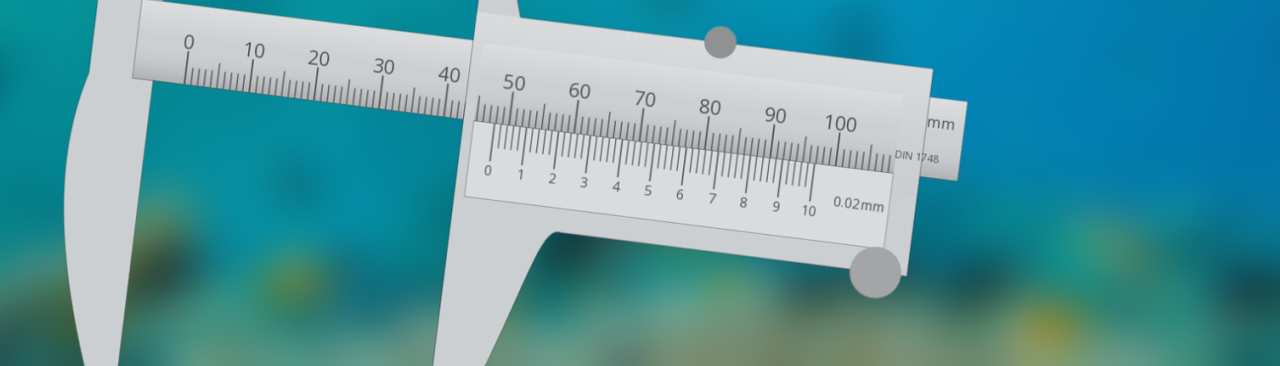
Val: 47.8 mm
